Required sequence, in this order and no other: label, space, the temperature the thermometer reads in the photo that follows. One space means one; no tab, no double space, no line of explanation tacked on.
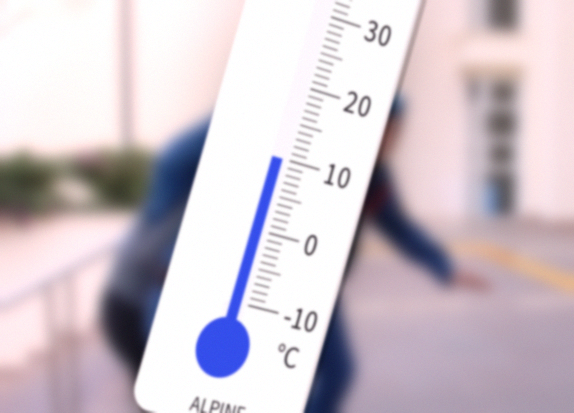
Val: 10 °C
